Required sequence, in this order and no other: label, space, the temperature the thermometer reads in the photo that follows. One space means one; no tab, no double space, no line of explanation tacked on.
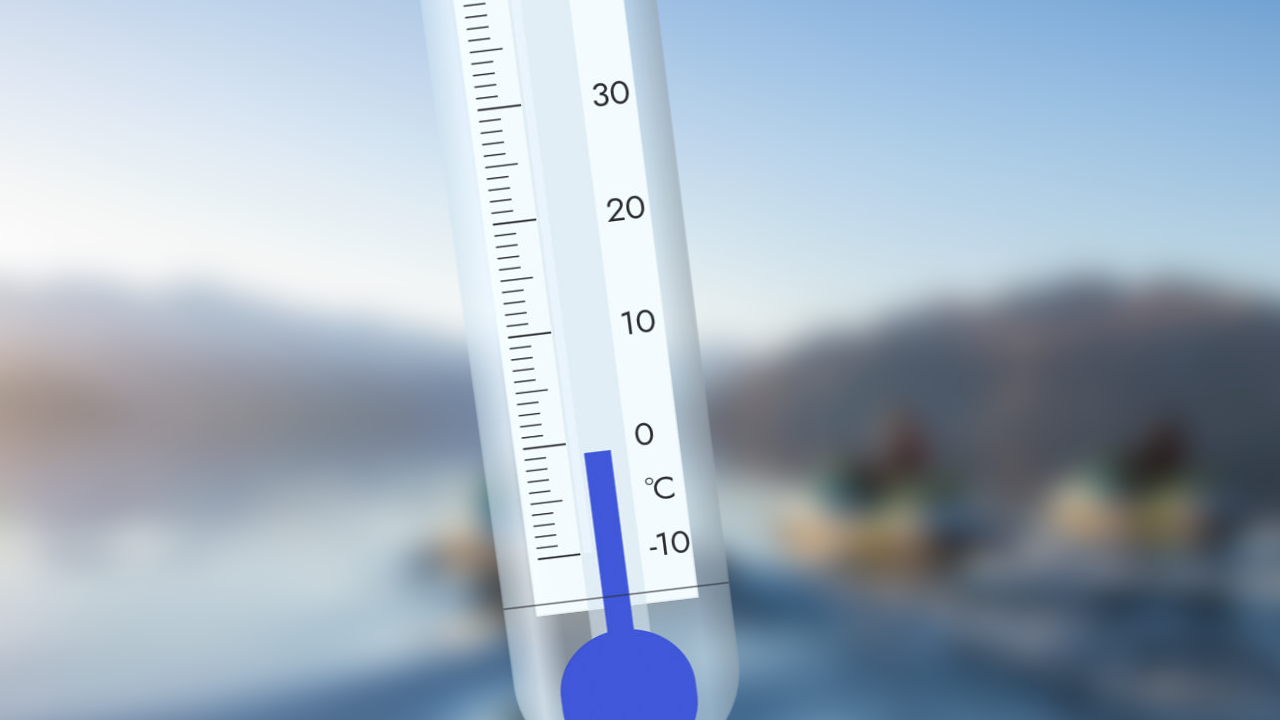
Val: -1 °C
